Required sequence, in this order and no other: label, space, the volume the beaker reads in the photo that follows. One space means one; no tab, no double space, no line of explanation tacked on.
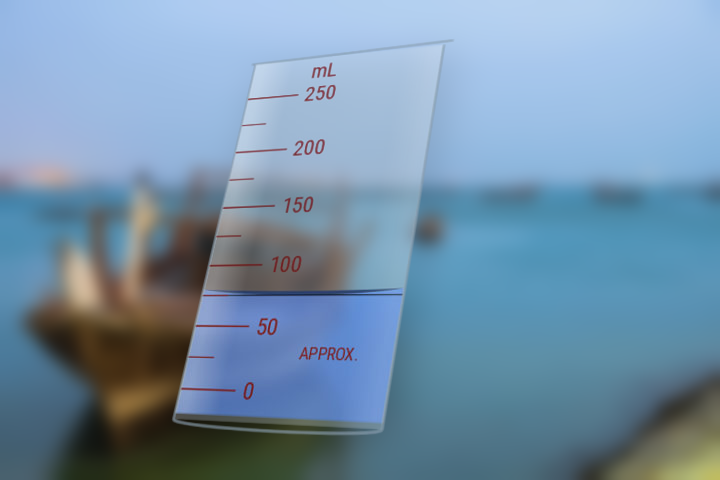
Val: 75 mL
